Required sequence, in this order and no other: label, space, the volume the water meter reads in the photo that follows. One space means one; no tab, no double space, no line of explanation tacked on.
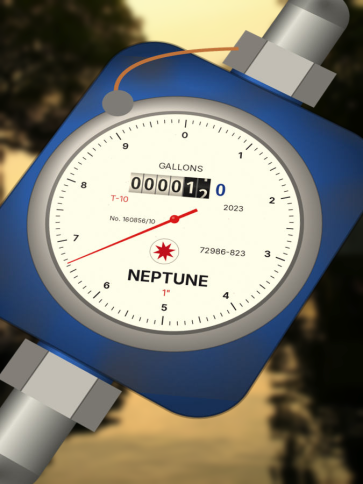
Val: 116.6 gal
